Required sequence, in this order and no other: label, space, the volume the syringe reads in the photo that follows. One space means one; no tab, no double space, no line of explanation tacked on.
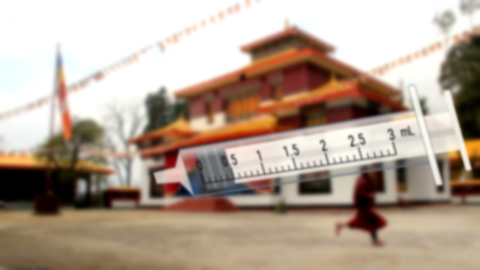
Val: 0 mL
